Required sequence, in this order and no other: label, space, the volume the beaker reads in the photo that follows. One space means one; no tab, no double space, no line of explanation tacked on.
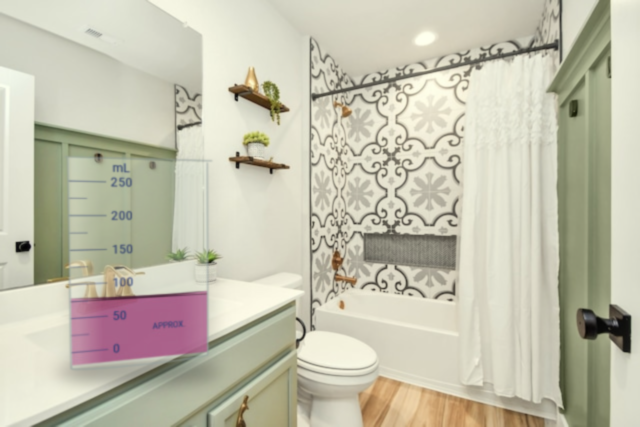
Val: 75 mL
